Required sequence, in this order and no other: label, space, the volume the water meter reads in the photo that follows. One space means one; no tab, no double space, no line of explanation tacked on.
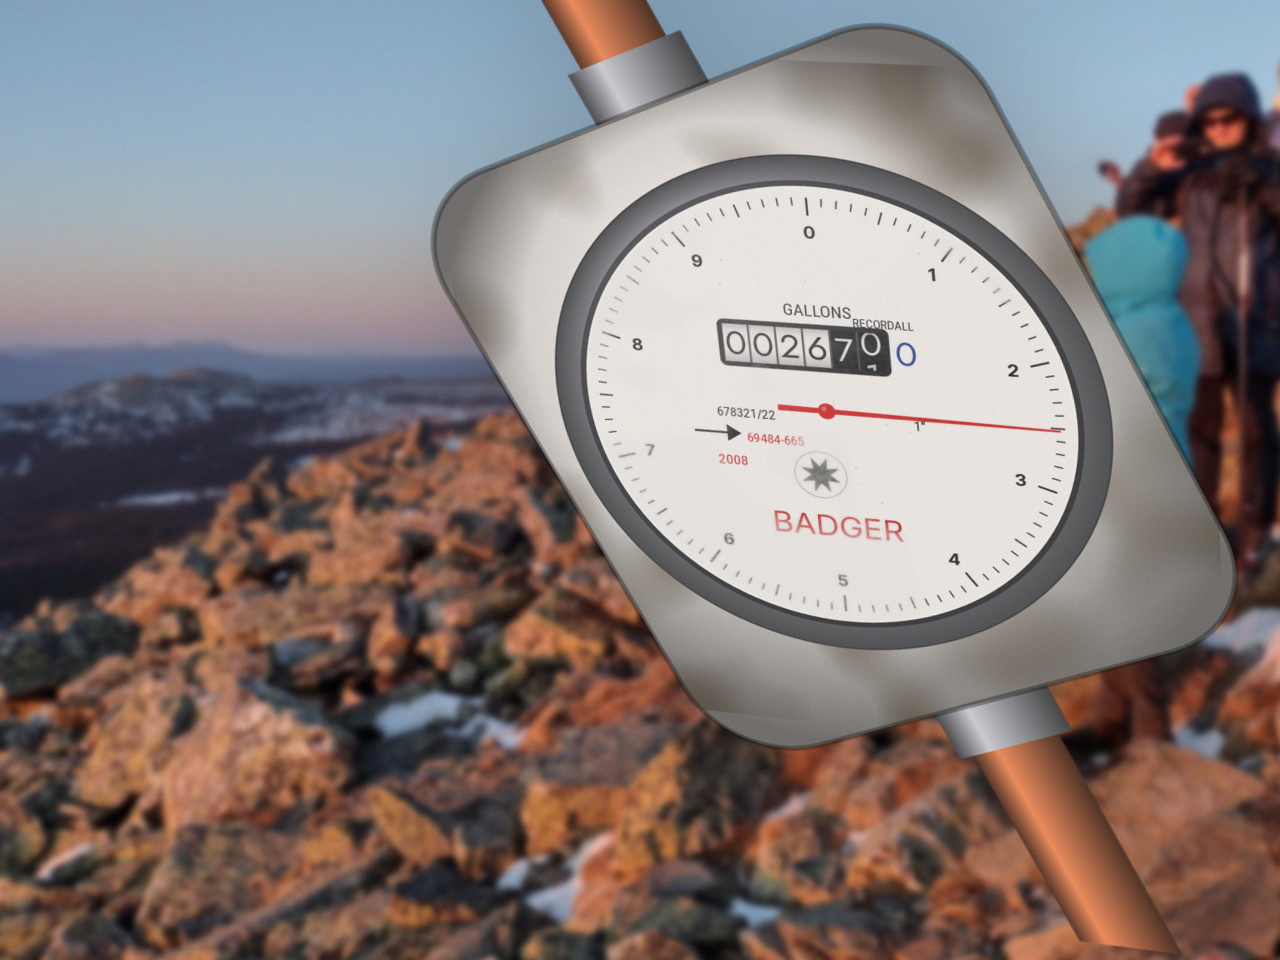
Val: 26702.5 gal
